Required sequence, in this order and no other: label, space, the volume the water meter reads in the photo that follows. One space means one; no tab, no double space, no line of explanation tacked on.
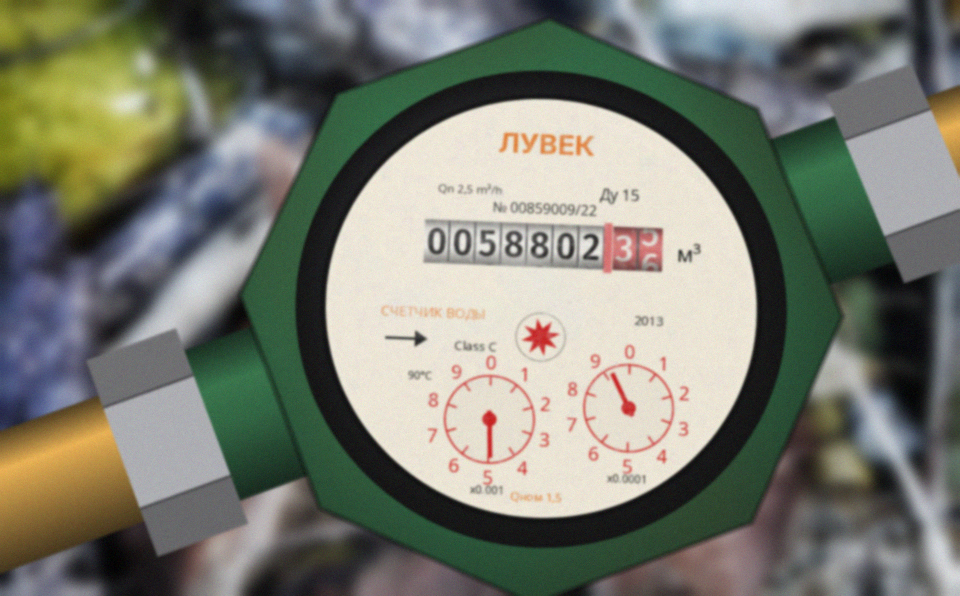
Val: 58802.3549 m³
